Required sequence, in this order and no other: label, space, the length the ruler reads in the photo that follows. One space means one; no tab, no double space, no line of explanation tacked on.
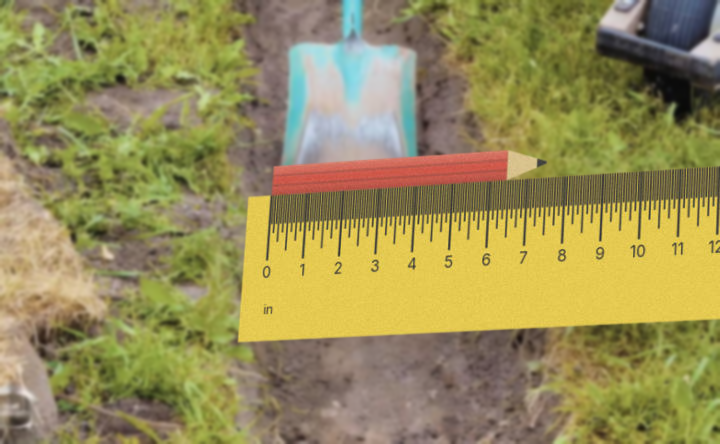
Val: 7.5 in
